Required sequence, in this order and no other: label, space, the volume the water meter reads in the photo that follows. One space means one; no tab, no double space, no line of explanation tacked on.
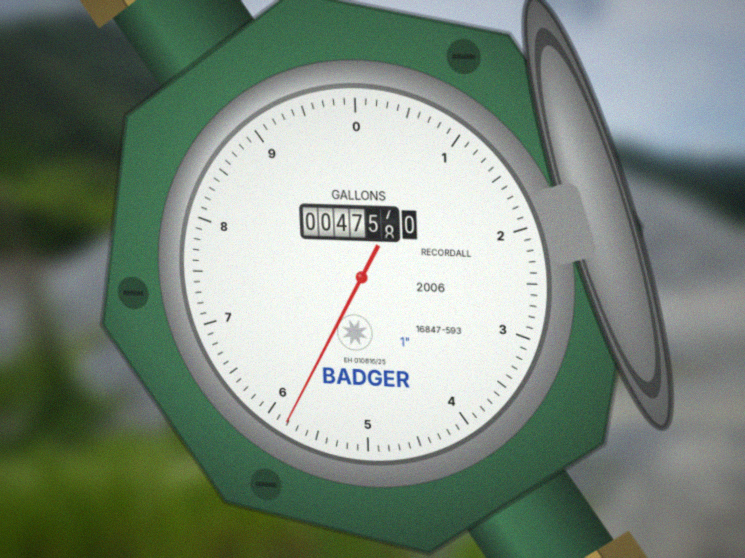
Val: 47575.8 gal
